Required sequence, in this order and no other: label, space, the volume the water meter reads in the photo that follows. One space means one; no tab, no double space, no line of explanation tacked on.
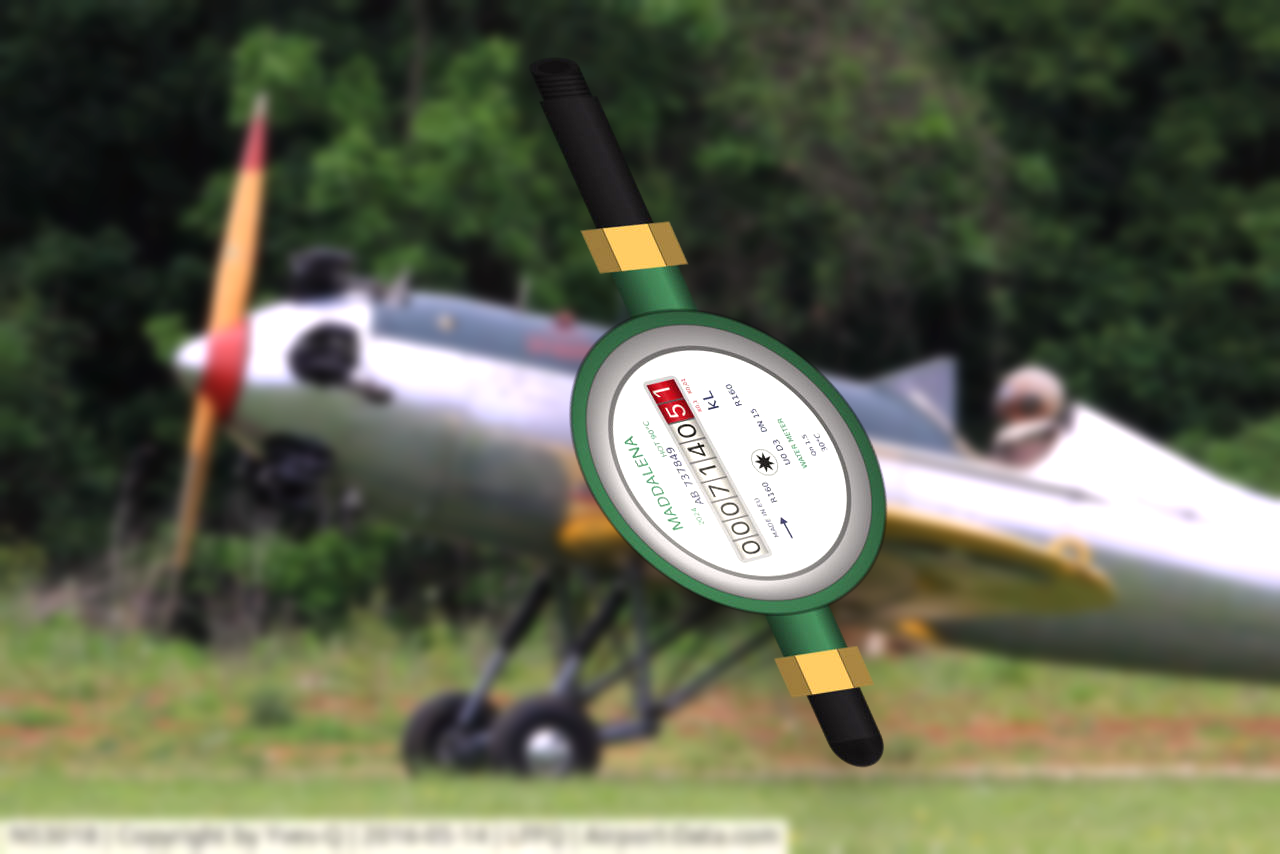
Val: 7140.51 kL
